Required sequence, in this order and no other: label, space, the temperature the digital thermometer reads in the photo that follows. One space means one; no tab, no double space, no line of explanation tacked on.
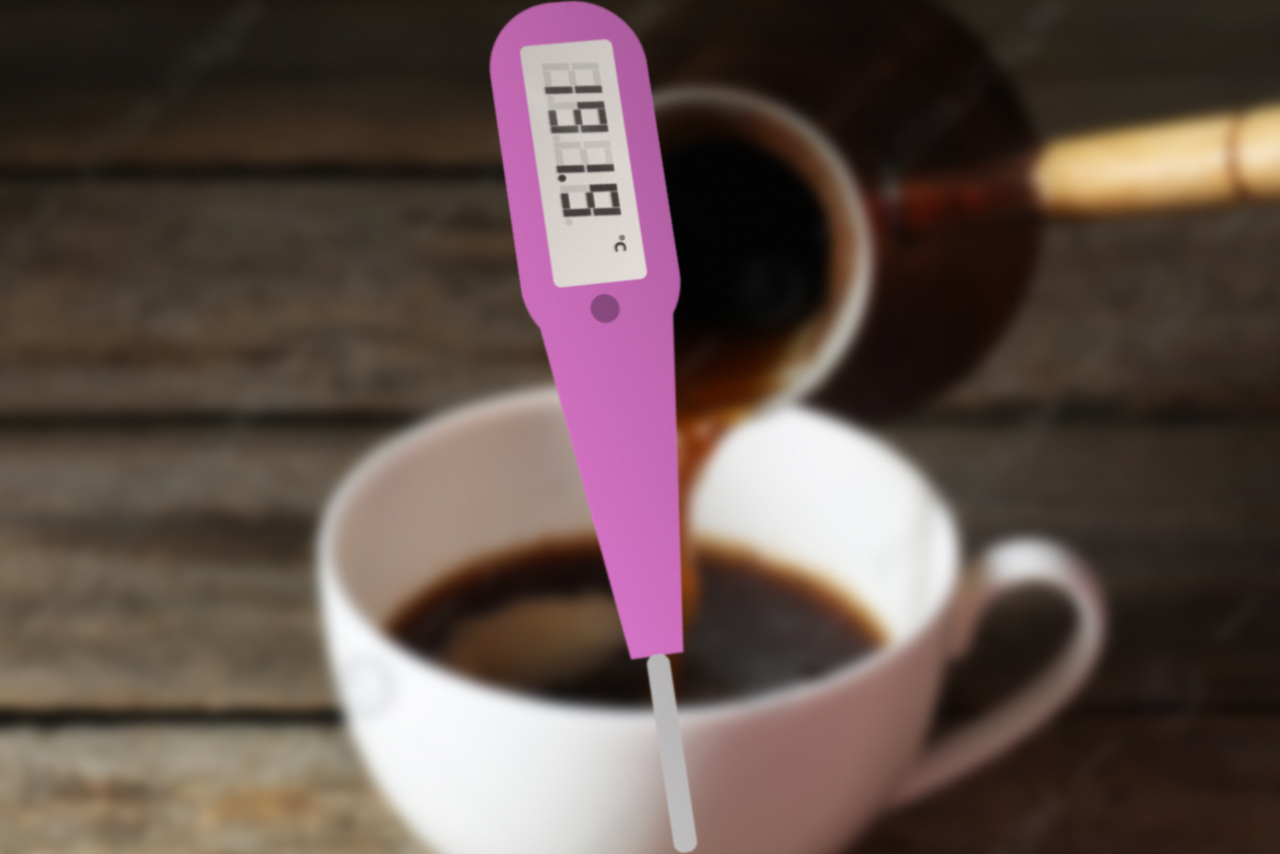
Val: 191.9 °C
